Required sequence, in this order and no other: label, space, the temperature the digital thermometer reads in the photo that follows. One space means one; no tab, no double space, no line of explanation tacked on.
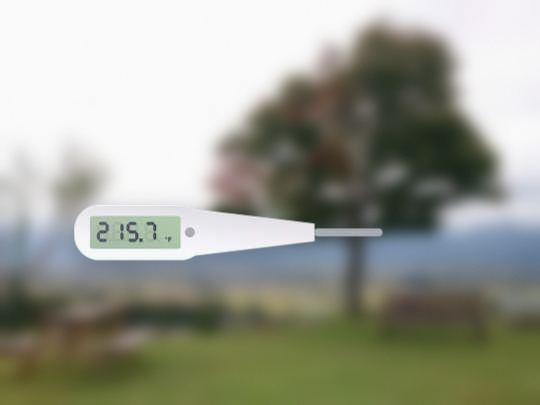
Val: 215.7 °F
